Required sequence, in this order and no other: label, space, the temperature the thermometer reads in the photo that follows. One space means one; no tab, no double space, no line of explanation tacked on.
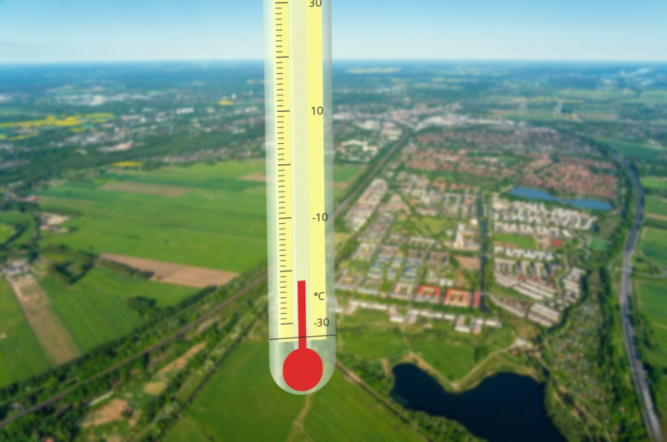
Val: -22 °C
